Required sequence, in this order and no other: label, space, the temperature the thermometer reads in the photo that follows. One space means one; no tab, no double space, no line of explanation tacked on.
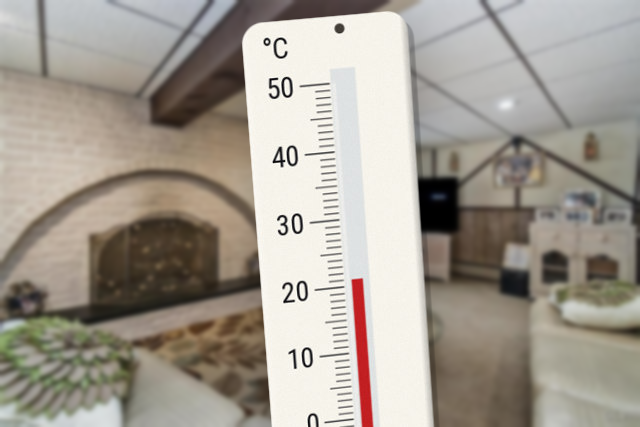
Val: 21 °C
